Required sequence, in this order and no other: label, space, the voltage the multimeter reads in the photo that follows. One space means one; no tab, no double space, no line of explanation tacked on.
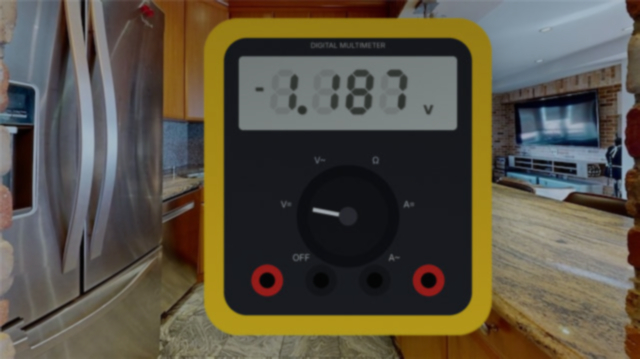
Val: -1.187 V
